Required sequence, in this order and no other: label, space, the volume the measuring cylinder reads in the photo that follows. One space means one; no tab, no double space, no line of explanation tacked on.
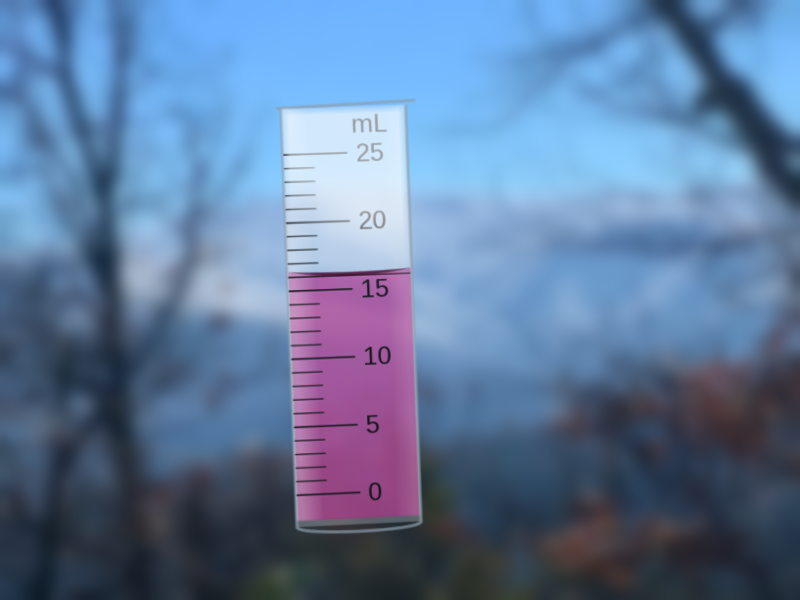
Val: 16 mL
